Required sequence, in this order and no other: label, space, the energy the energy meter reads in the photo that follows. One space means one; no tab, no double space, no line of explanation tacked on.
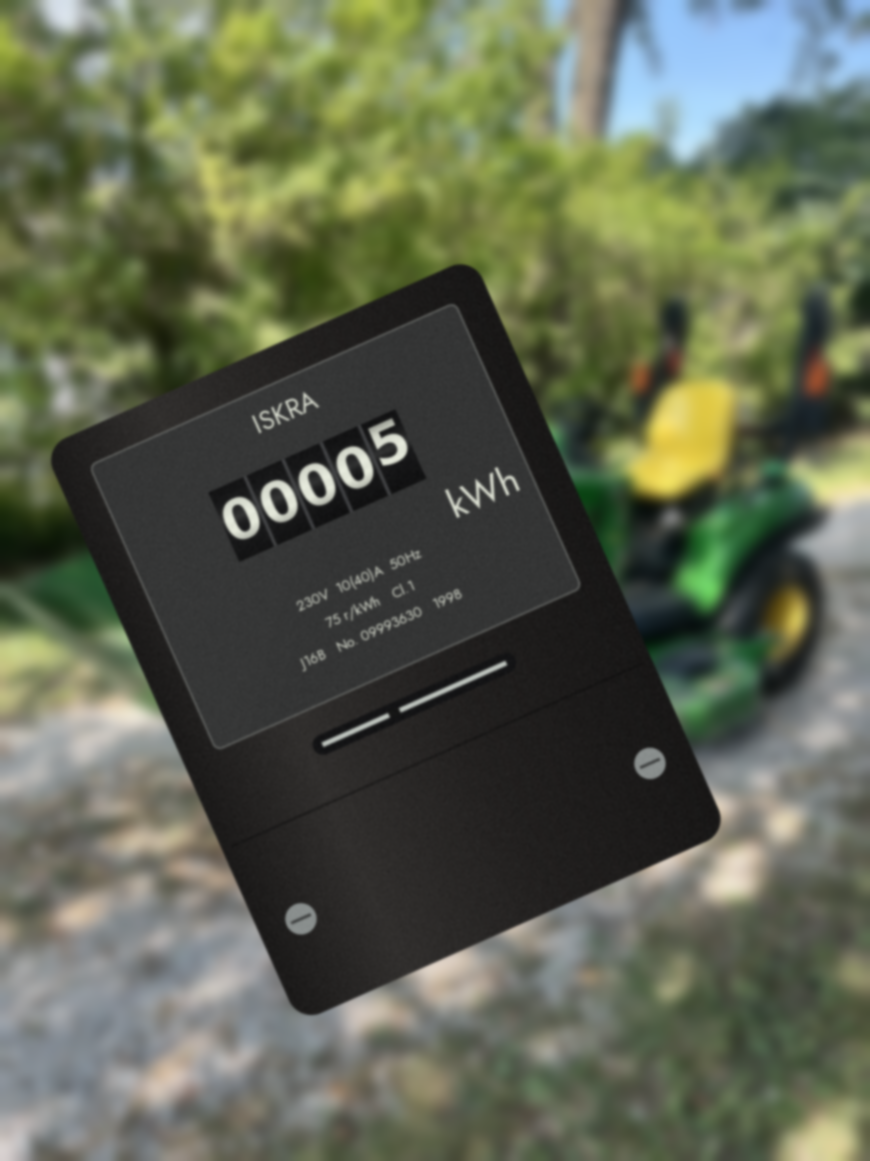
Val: 5 kWh
